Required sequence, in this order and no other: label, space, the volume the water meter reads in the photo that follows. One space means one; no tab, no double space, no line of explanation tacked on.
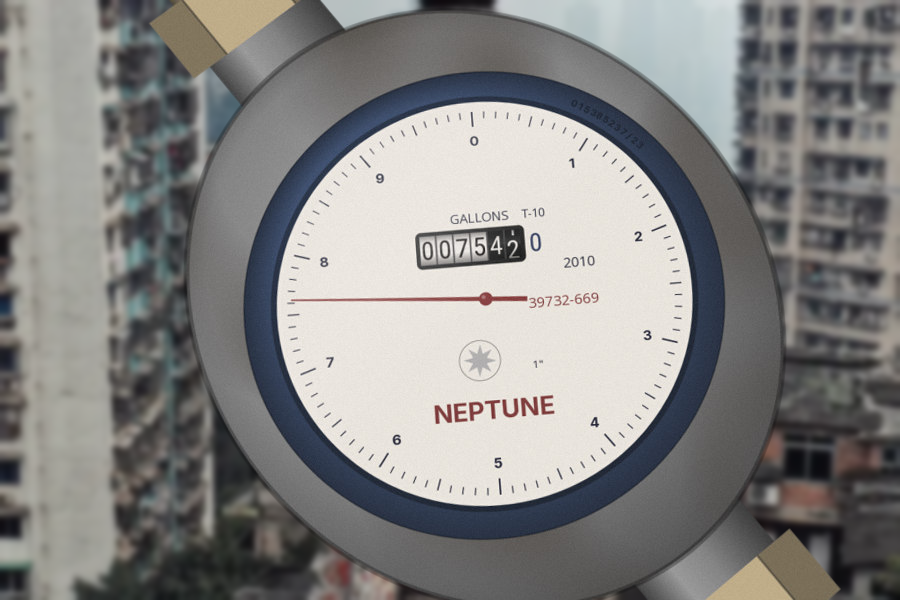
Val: 75417.6 gal
